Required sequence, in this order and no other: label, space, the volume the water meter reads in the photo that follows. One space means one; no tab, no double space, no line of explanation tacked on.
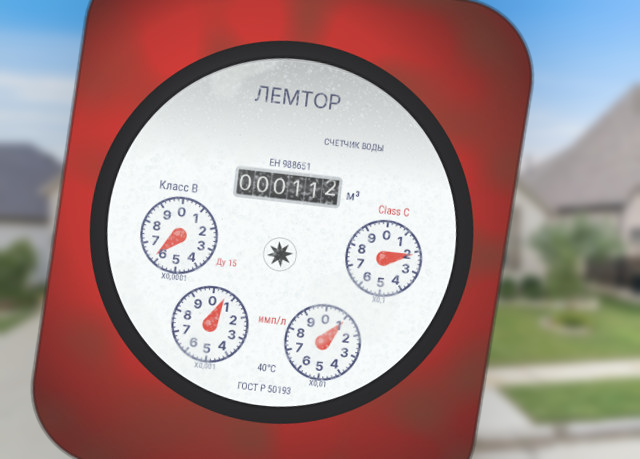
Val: 112.2106 m³
